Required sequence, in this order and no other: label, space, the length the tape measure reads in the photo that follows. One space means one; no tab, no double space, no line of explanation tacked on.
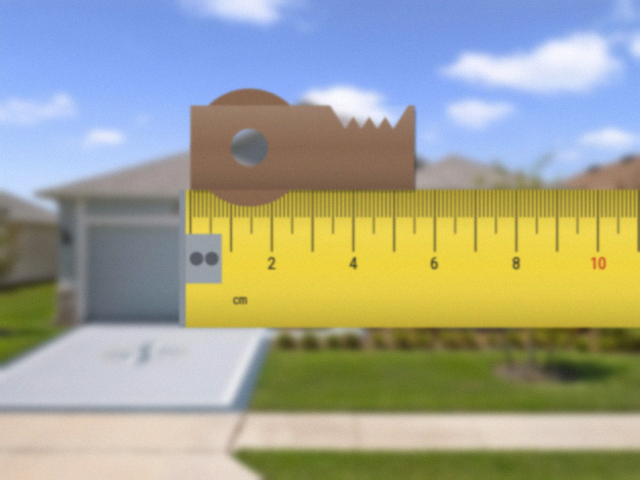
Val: 5.5 cm
